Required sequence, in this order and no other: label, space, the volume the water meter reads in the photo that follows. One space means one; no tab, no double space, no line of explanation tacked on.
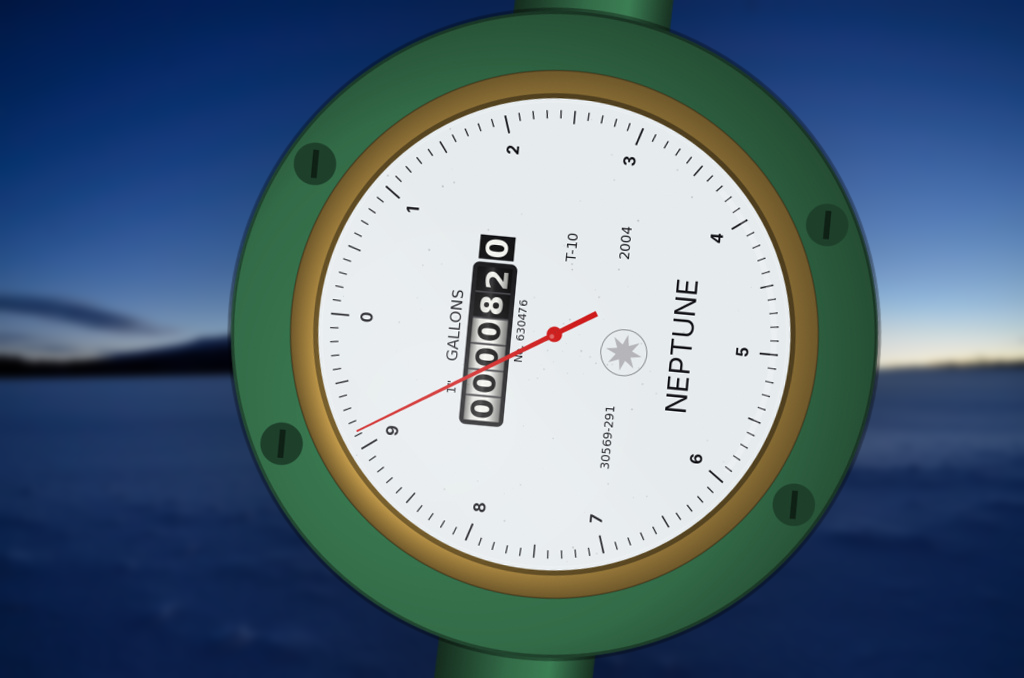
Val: 819.1 gal
